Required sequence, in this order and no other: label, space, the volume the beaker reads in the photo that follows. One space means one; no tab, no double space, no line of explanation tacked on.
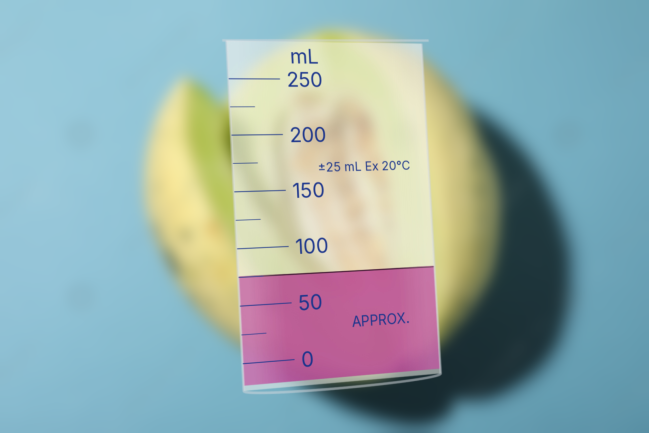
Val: 75 mL
